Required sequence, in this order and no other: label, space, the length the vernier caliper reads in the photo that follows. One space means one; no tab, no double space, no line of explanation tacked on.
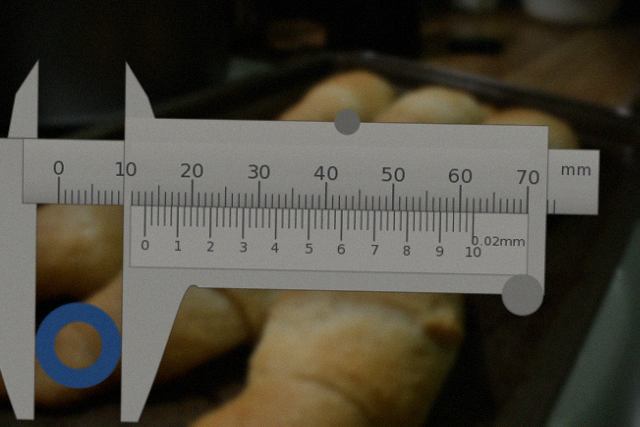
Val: 13.0 mm
